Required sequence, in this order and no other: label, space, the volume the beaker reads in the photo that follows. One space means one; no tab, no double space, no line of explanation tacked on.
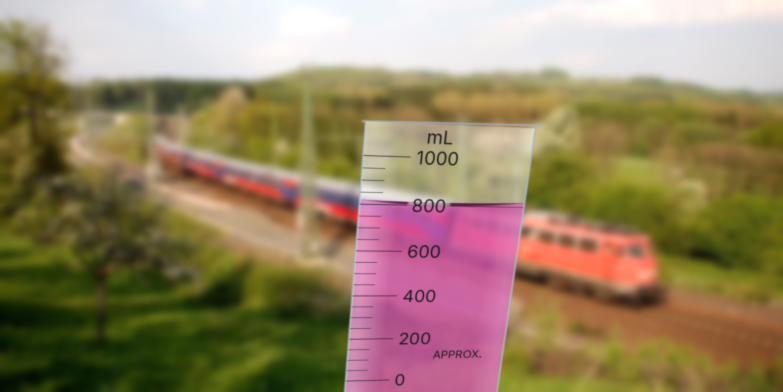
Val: 800 mL
